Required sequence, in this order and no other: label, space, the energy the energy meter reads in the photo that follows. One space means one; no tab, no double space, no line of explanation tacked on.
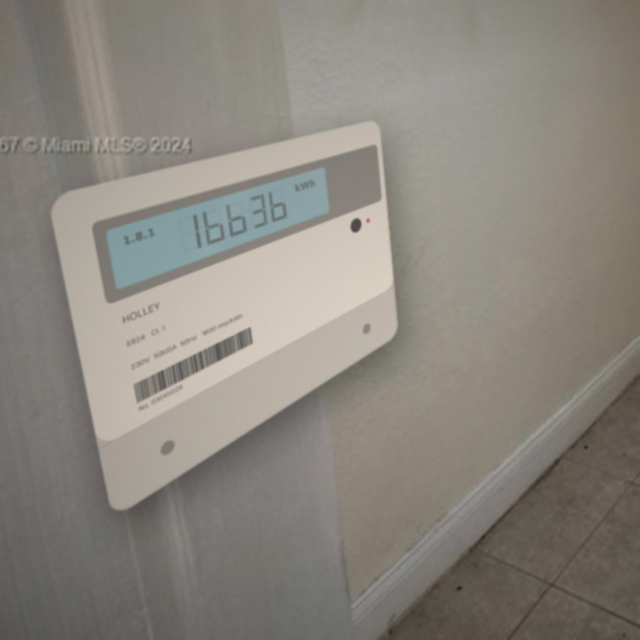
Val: 16636 kWh
